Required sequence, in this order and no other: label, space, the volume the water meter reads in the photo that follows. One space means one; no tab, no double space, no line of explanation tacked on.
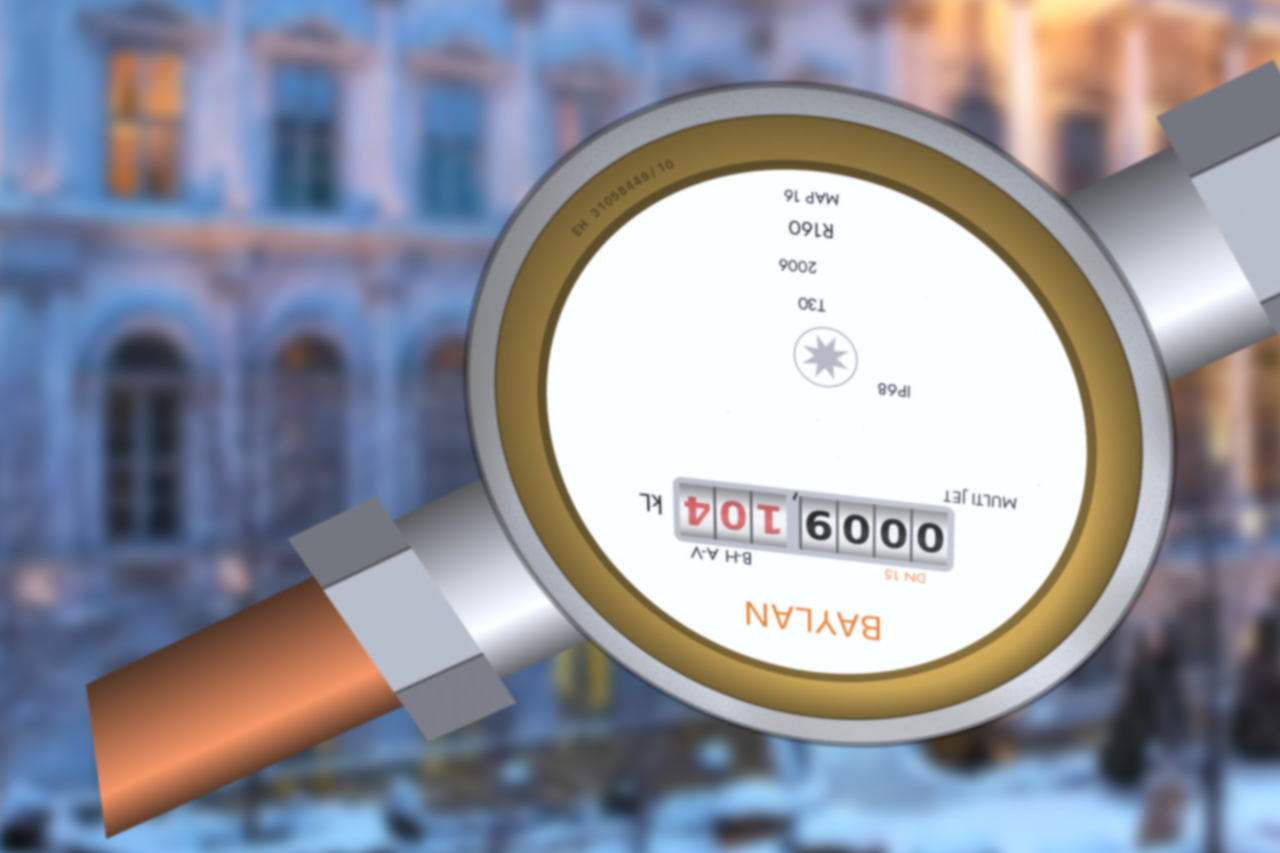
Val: 9.104 kL
